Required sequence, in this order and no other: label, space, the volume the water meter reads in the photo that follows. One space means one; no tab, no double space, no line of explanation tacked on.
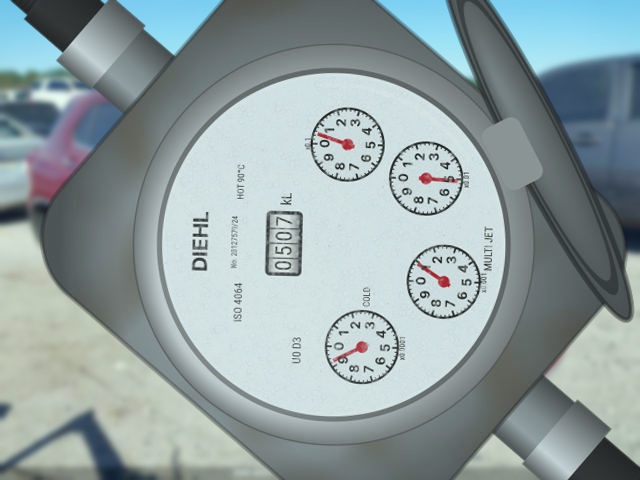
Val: 507.0509 kL
